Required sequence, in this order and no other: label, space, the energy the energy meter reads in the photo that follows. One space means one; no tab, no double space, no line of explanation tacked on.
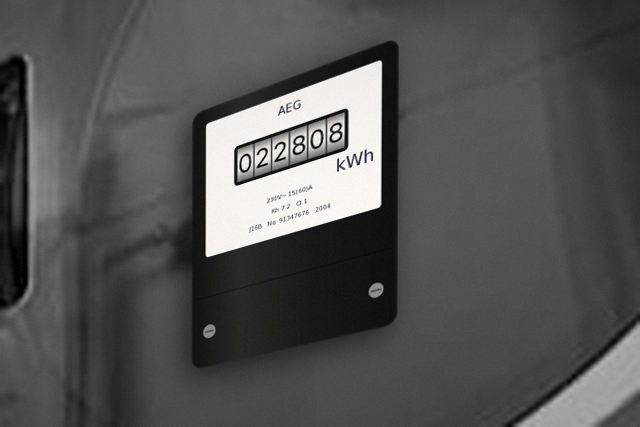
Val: 22808 kWh
